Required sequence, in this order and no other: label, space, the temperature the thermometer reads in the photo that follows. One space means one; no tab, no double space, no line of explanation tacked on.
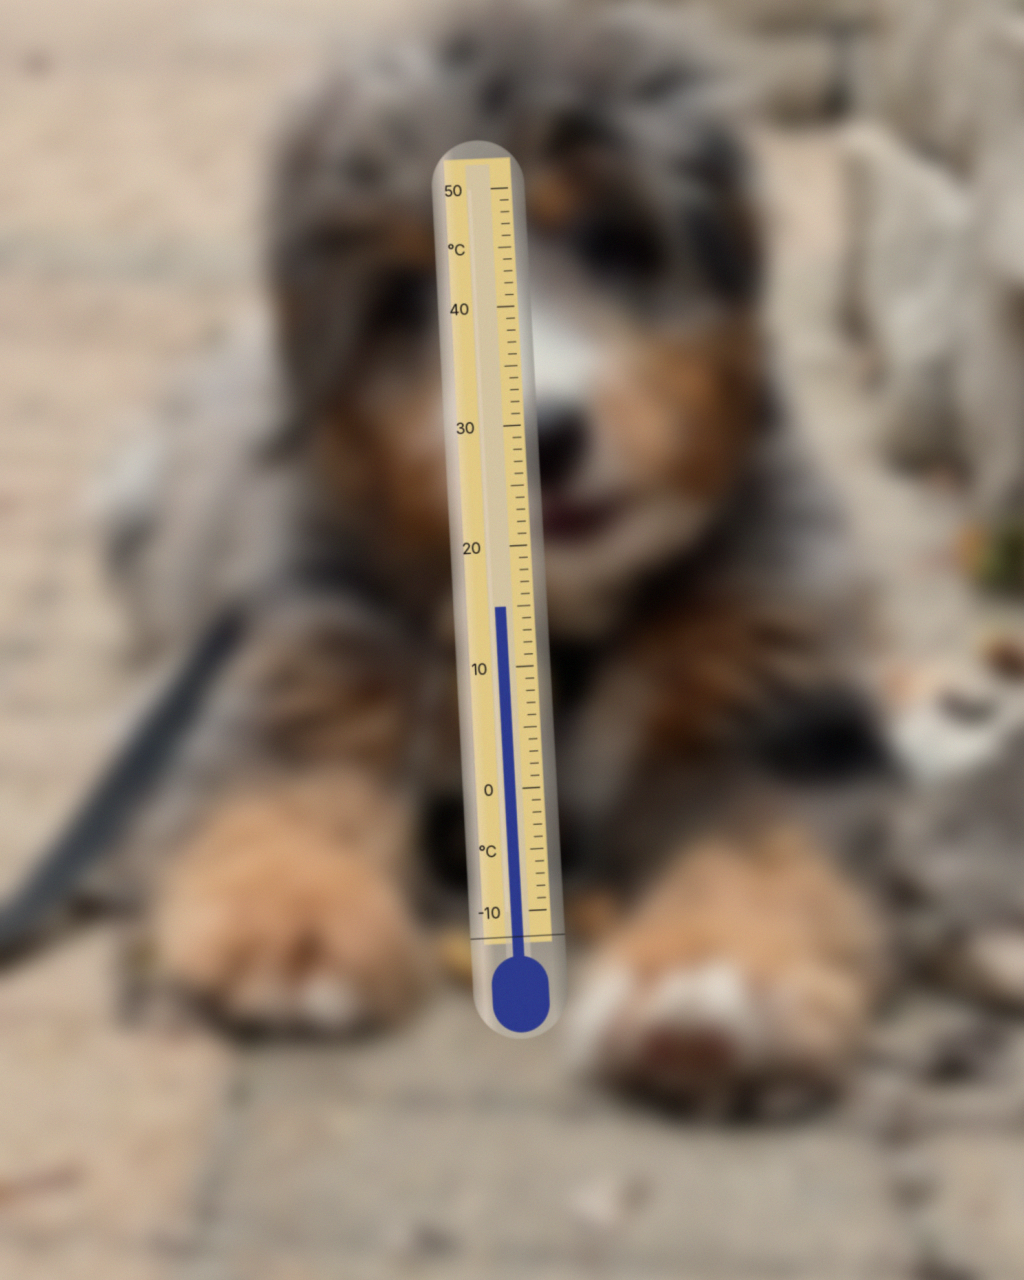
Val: 15 °C
